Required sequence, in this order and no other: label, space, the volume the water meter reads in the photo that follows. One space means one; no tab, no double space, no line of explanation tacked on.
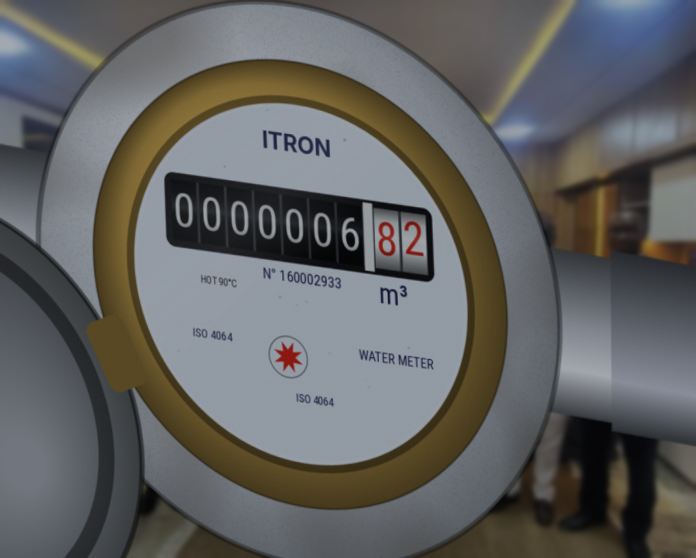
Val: 6.82 m³
